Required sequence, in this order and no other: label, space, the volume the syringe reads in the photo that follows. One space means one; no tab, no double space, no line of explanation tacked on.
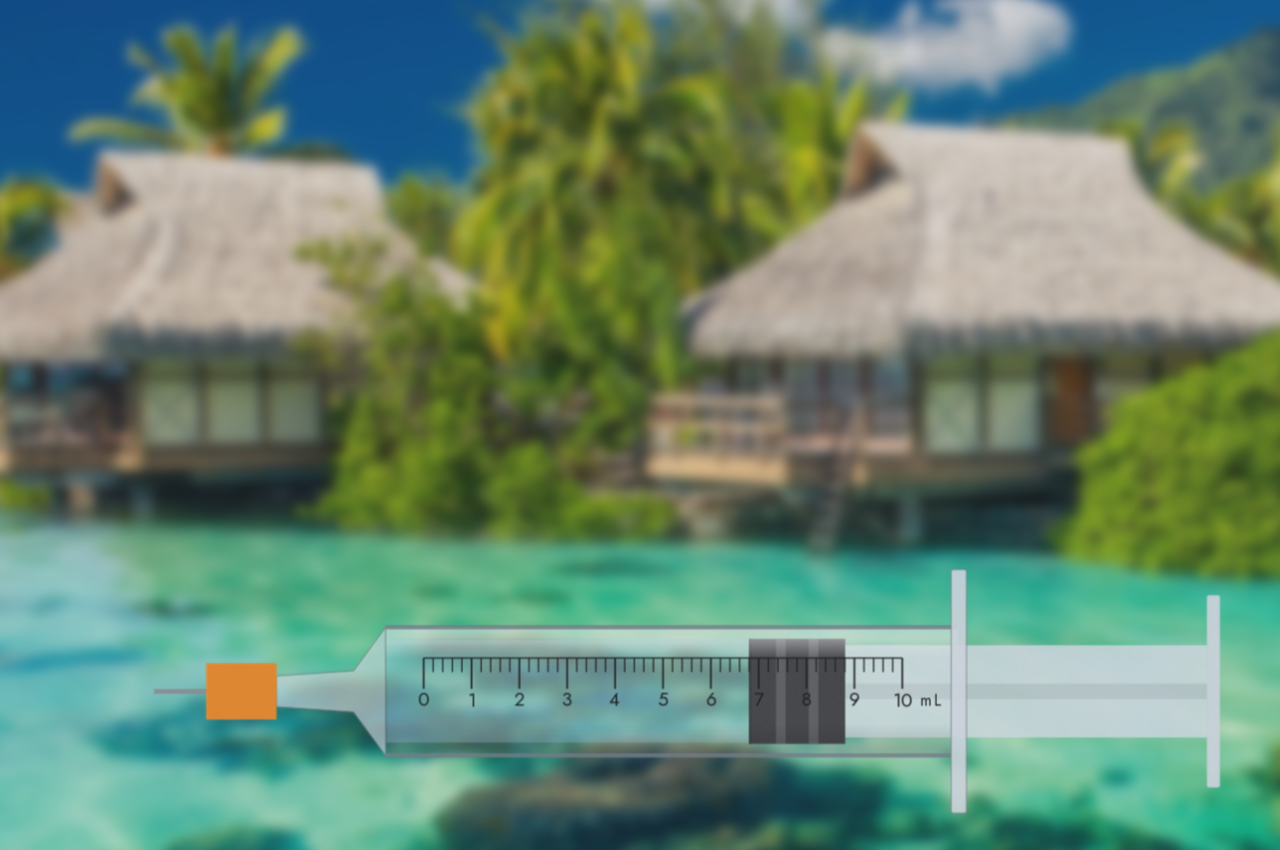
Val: 6.8 mL
